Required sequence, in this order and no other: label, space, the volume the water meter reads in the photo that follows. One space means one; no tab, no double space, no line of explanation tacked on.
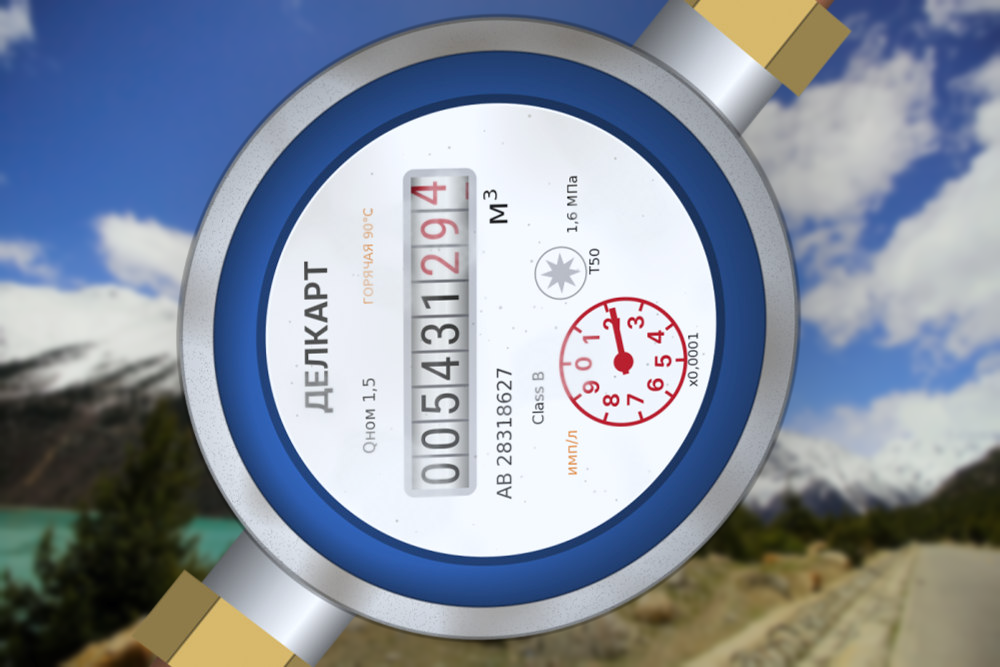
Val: 5431.2942 m³
